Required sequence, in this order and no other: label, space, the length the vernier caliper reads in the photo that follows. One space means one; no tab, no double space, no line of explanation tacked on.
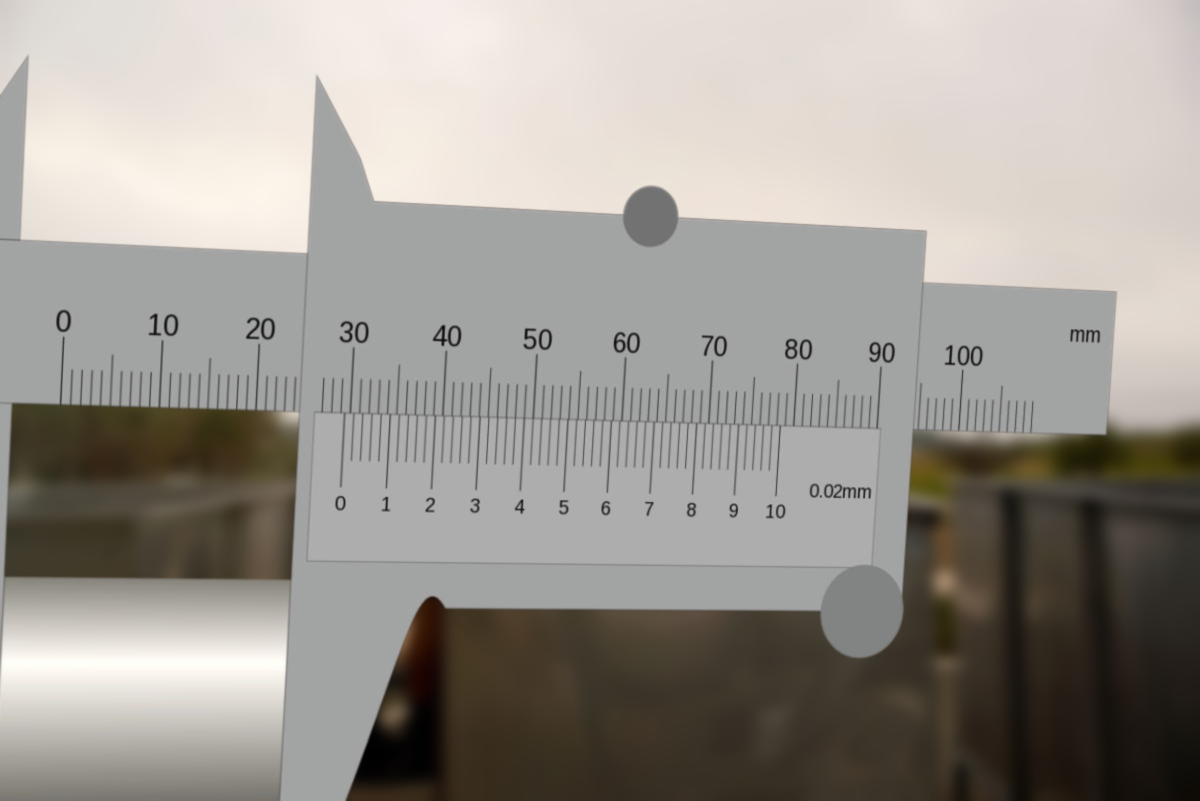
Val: 29.4 mm
